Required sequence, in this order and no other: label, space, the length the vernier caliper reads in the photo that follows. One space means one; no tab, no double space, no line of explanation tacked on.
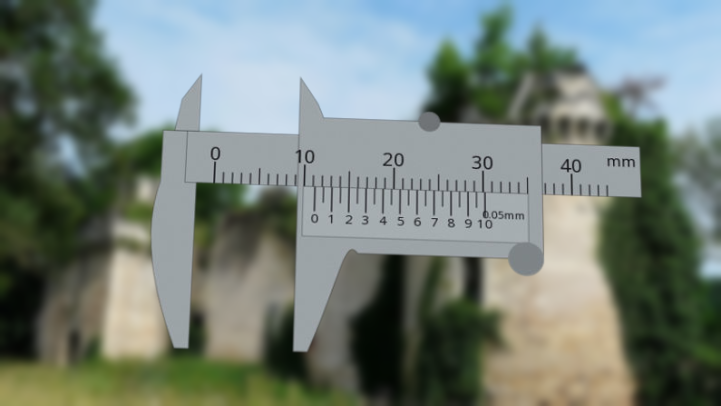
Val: 11.2 mm
